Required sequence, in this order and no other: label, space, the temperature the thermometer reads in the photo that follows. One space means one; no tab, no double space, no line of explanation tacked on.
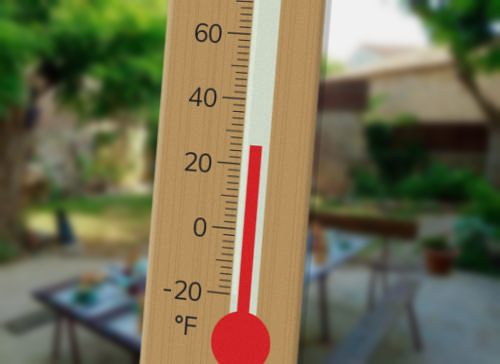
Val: 26 °F
